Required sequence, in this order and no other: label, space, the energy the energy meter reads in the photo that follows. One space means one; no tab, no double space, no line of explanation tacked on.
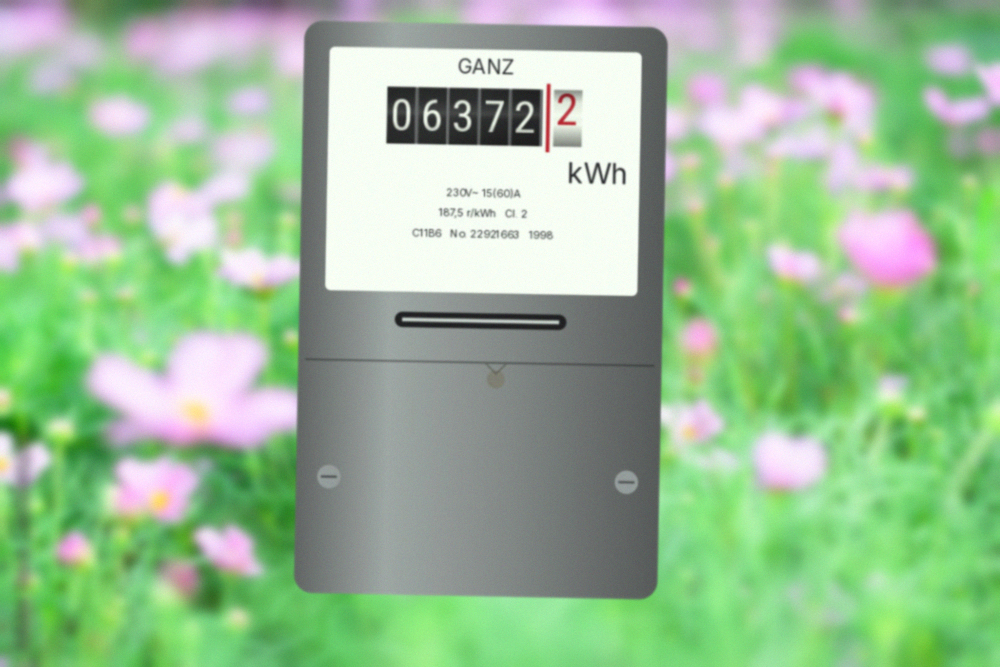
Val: 6372.2 kWh
